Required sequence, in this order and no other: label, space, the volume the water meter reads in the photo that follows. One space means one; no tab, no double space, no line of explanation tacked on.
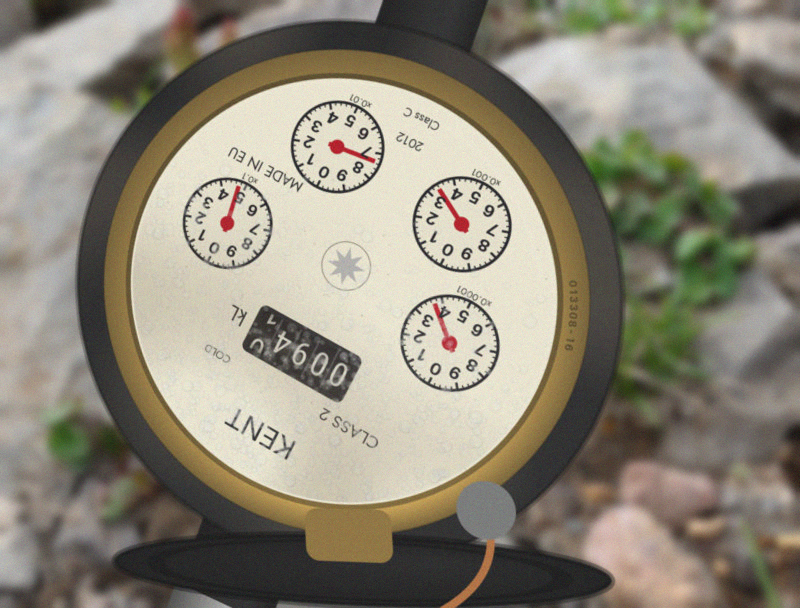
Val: 940.4733 kL
